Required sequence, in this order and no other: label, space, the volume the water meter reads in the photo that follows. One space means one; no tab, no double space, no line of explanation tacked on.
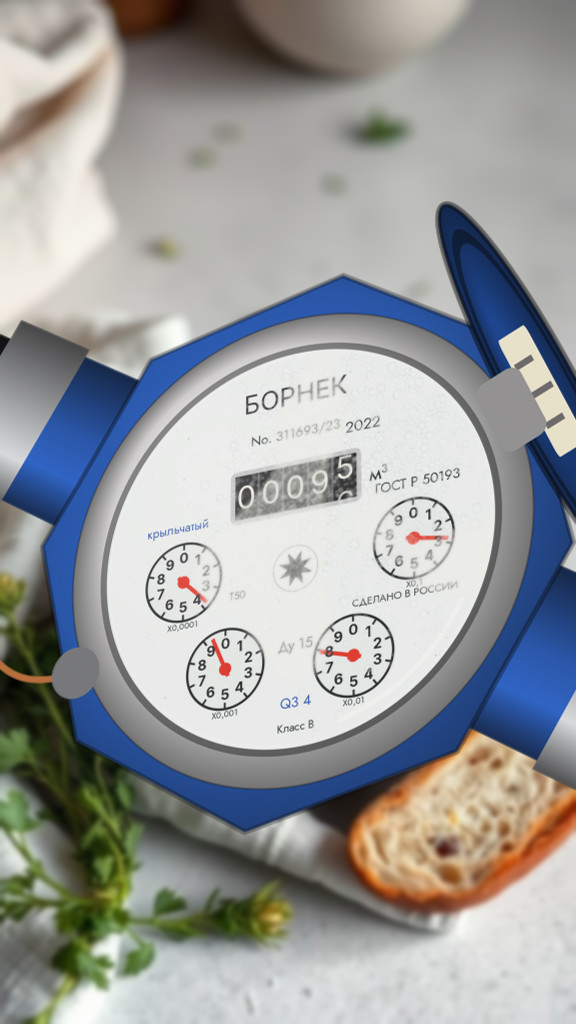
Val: 95.2793 m³
